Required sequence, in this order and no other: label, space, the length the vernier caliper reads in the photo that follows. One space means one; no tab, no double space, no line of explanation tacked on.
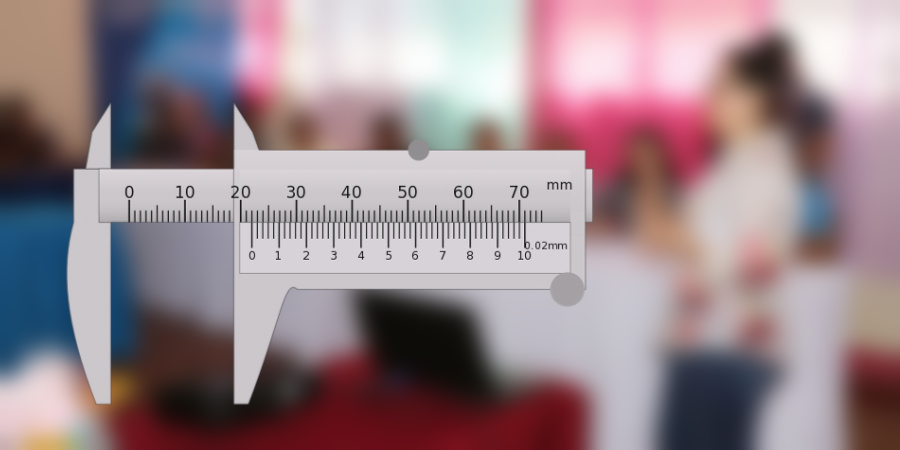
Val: 22.0 mm
